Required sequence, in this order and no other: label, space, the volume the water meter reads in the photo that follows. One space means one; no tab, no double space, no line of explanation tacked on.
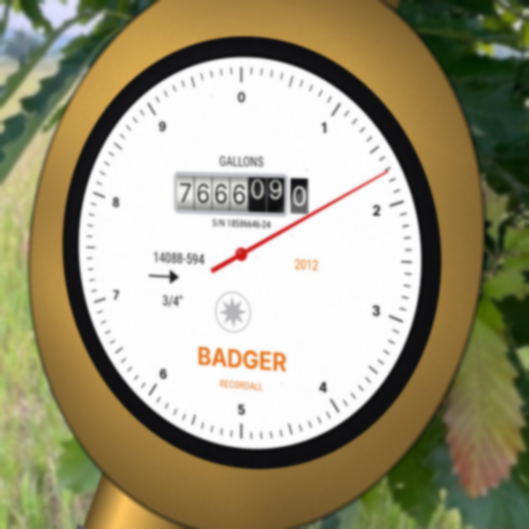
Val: 7666091.7 gal
